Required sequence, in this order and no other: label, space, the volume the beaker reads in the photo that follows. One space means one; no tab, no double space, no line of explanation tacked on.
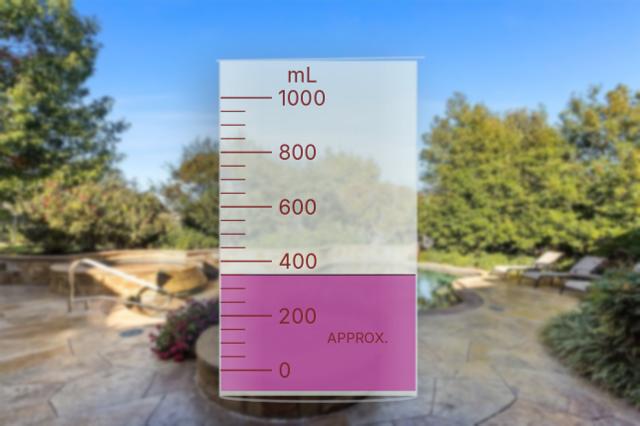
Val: 350 mL
